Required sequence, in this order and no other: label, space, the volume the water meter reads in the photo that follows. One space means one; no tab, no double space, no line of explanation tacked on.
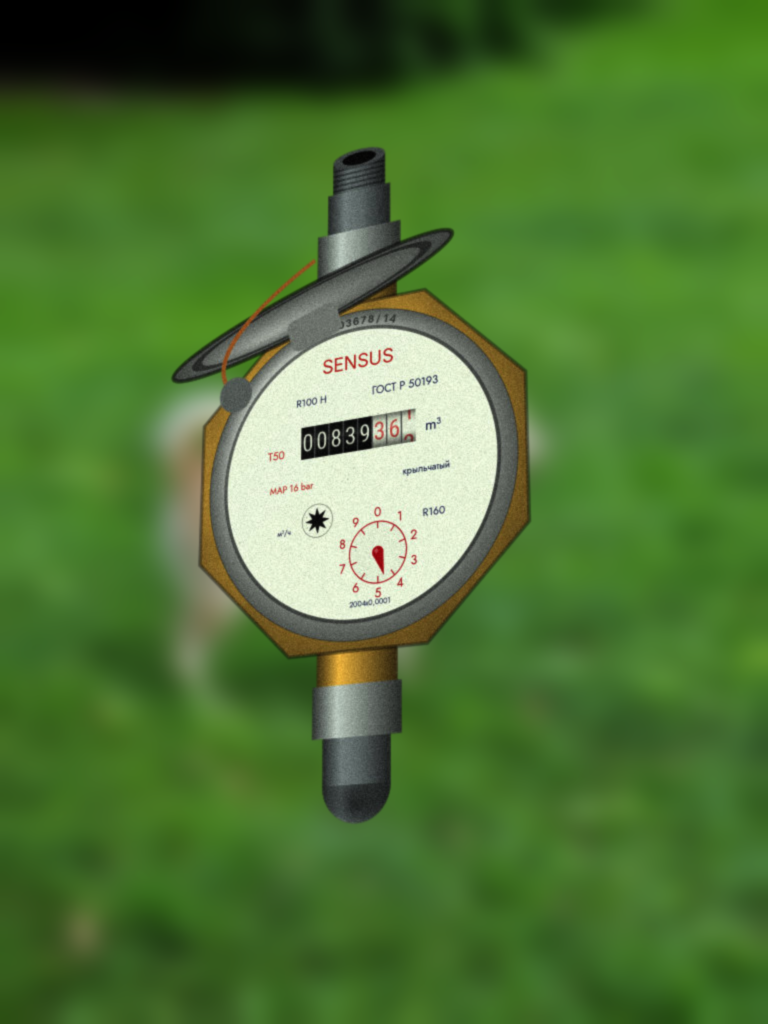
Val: 839.3614 m³
